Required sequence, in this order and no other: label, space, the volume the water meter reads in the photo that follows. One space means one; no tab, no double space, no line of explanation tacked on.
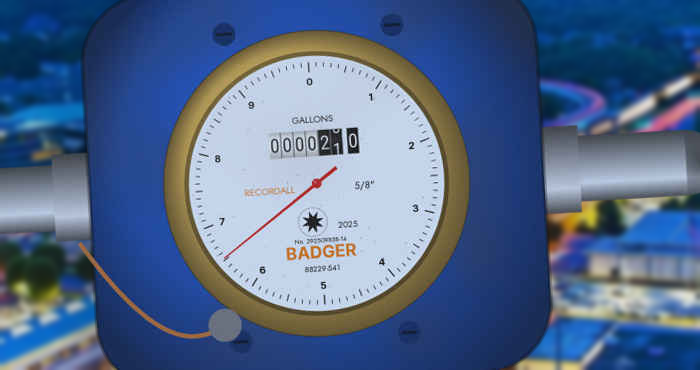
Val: 206.5 gal
